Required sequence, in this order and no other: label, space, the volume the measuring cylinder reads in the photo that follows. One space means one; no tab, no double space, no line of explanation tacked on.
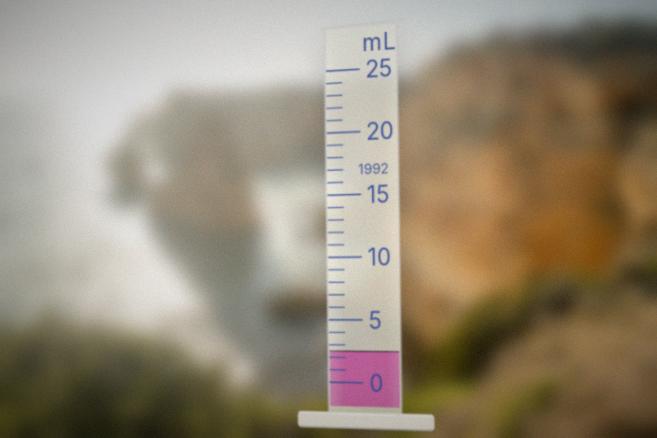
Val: 2.5 mL
